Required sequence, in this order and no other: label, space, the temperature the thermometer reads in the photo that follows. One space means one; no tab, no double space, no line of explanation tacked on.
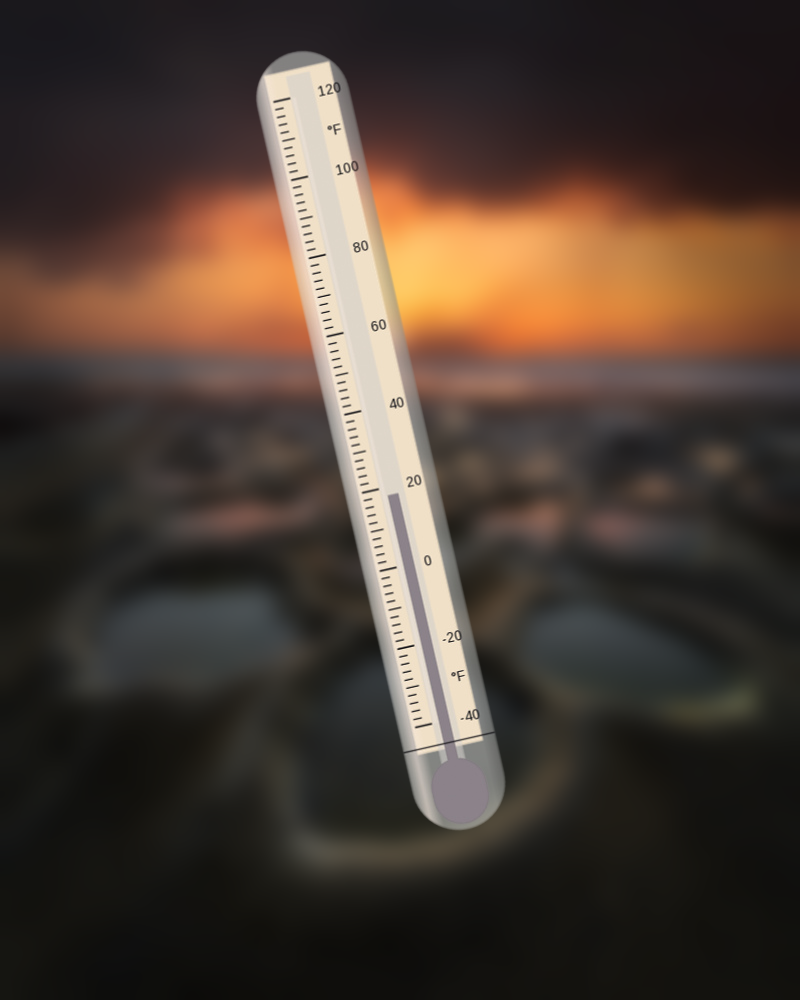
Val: 18 °F
